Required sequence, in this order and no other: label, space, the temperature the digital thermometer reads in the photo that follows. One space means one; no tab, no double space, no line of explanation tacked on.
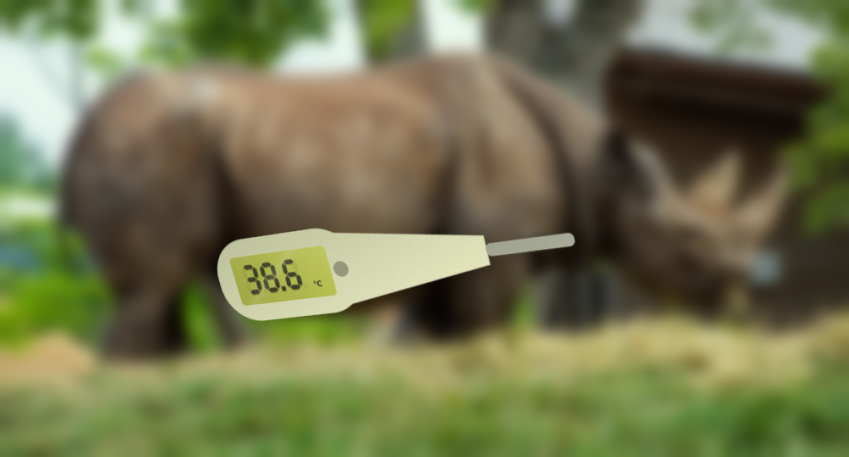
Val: 38.6 °C
